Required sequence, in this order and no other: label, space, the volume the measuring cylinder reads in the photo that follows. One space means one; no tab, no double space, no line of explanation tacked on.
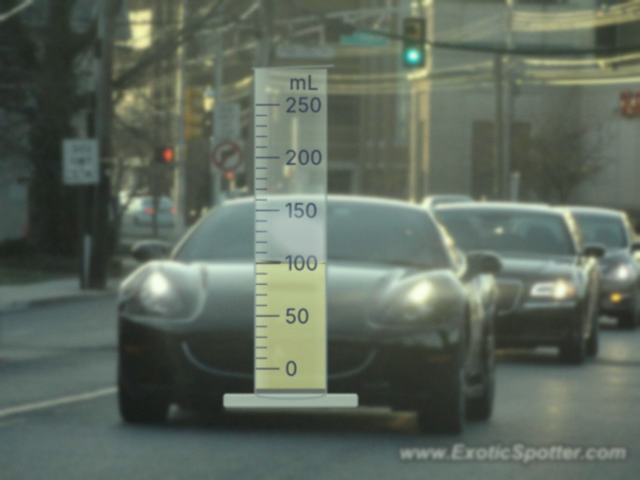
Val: 100 mL
